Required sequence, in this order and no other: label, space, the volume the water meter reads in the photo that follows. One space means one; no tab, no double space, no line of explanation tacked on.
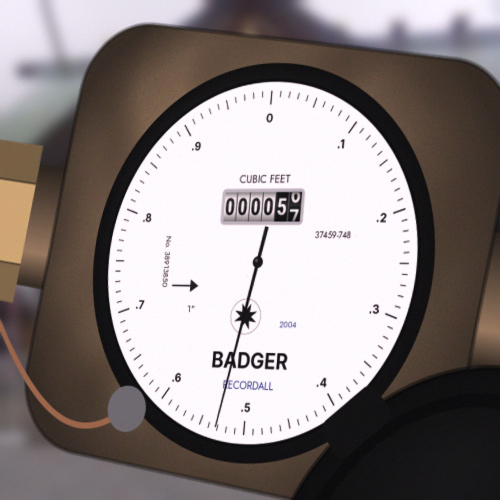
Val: 56.53 ft³
